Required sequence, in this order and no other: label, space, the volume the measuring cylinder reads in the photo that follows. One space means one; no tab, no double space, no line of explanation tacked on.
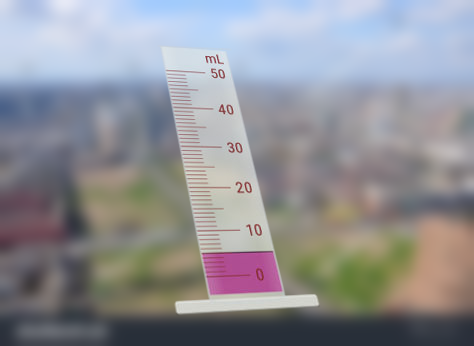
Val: 5 mL
